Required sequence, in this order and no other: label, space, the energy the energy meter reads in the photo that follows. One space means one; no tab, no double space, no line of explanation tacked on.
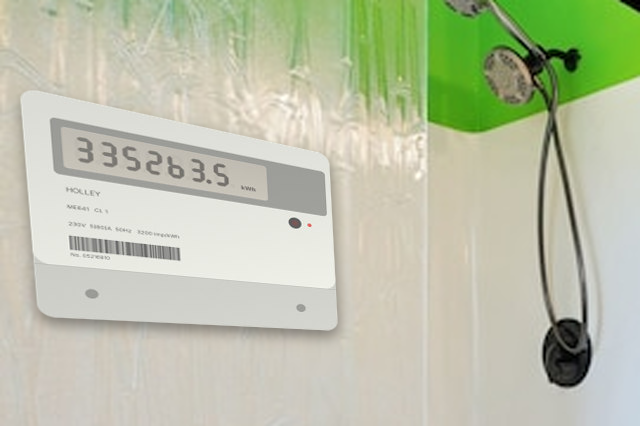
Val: 335263.5 kWh
